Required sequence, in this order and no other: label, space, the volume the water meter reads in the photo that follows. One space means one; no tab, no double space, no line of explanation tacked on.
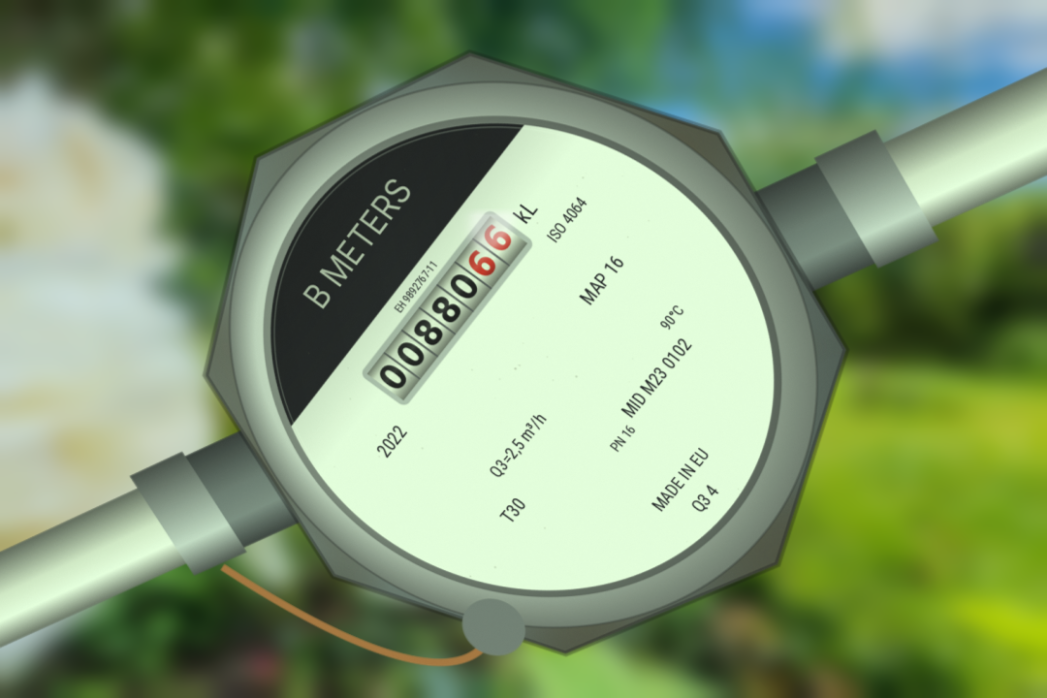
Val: 880.66 kL
